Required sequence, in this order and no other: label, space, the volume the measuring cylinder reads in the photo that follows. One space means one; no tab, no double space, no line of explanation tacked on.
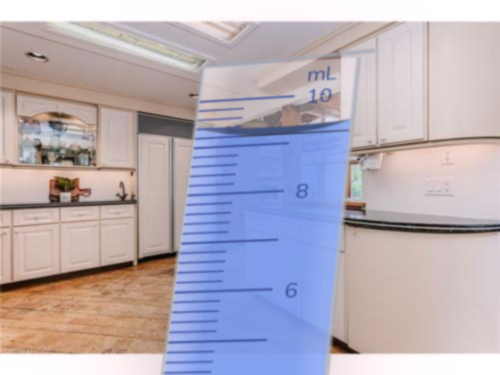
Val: 9.2 mL
